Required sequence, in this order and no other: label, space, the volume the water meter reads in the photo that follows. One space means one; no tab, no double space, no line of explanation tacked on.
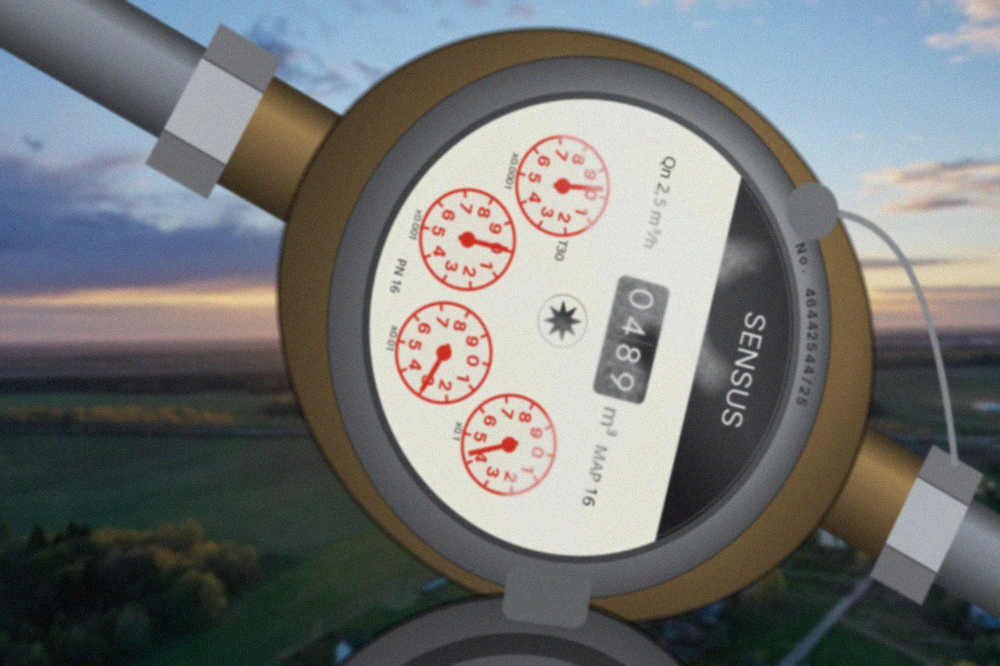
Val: 489.4299 m³
